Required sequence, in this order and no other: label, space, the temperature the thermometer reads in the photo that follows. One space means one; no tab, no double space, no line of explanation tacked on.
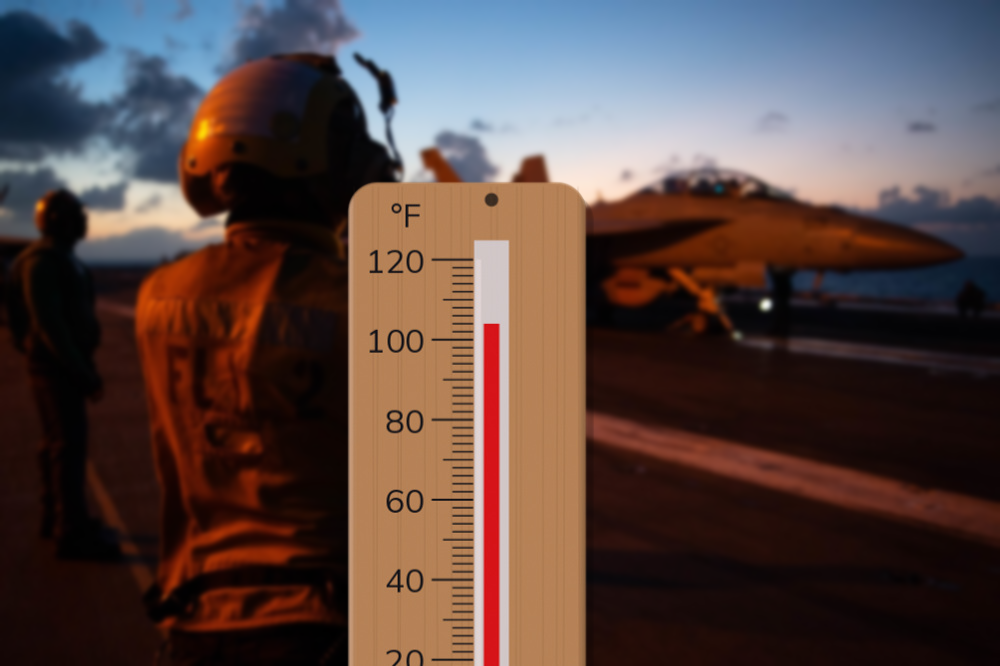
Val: 104 °F
